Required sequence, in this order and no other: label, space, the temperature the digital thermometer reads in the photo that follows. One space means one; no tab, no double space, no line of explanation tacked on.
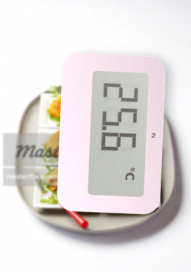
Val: 25.6 °C
